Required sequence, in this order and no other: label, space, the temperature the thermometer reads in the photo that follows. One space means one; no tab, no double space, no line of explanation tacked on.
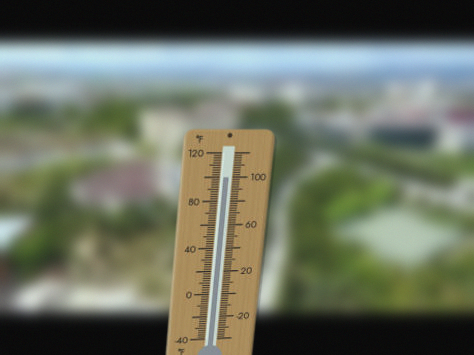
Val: 100 °F
